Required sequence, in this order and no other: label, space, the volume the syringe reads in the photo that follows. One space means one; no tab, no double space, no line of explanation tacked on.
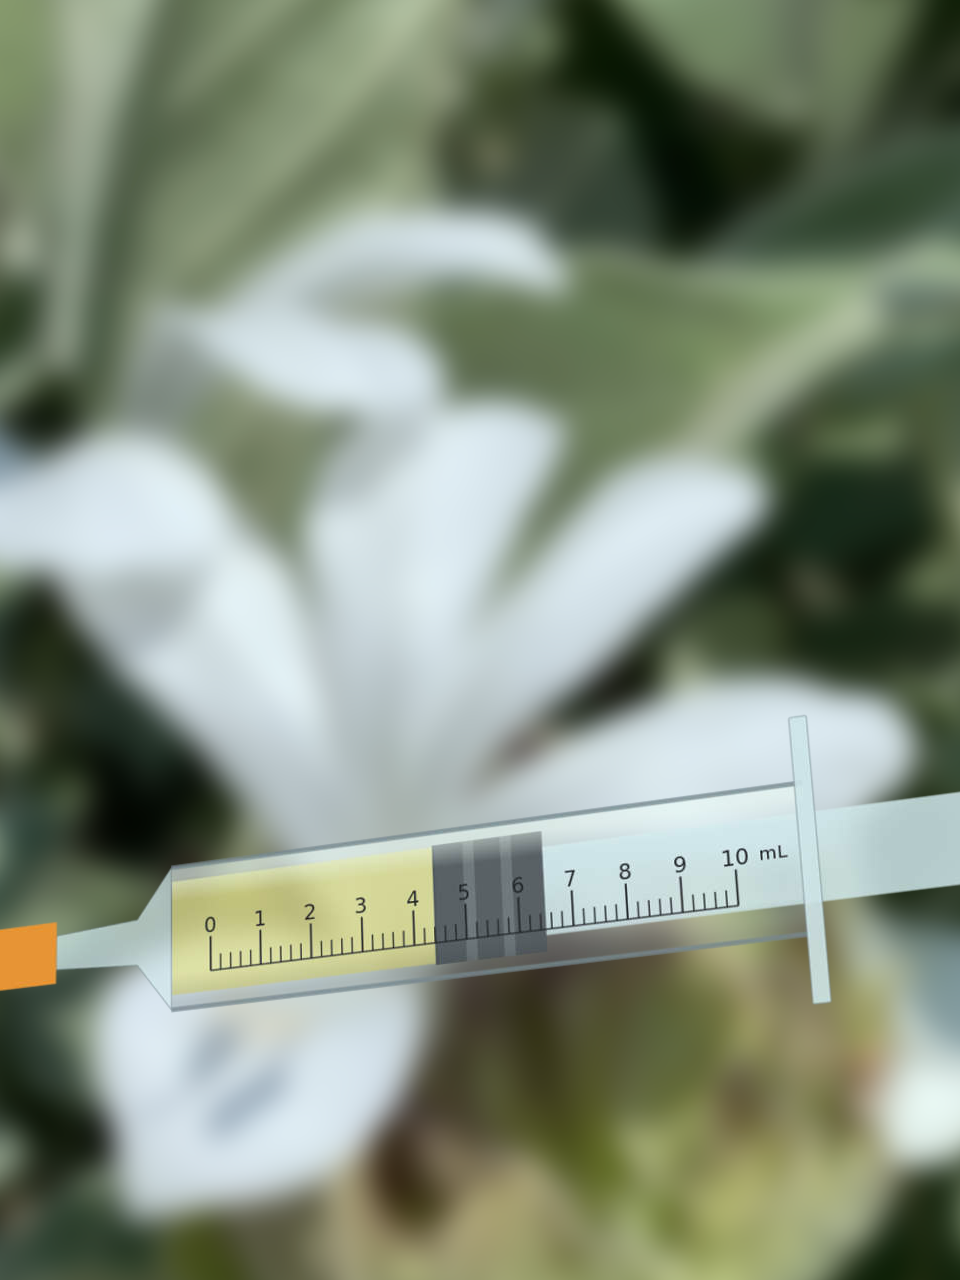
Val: 4.4 mL
